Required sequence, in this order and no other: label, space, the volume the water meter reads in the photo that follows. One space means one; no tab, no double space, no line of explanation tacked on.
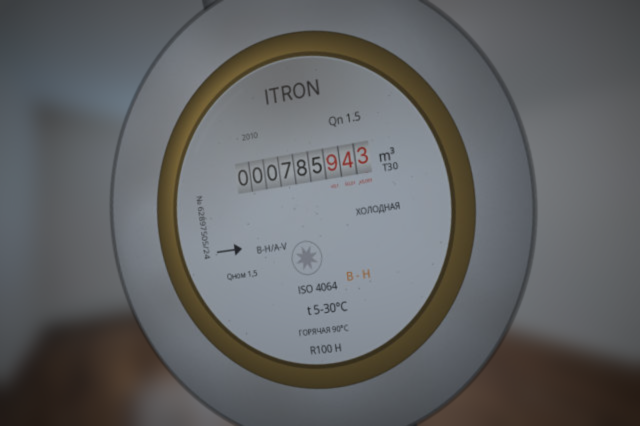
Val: 785.943 m³
